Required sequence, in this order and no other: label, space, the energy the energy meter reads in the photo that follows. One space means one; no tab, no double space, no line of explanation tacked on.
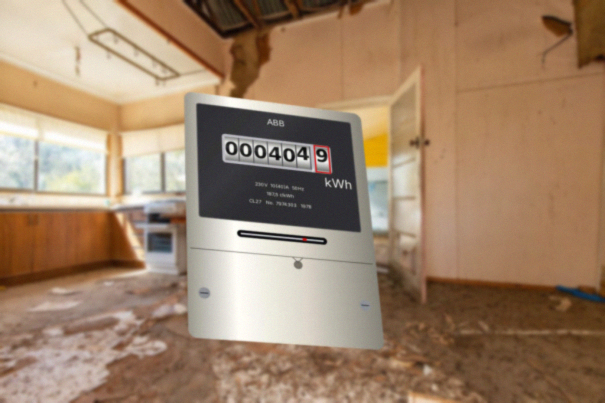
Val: 404.9 kWh
